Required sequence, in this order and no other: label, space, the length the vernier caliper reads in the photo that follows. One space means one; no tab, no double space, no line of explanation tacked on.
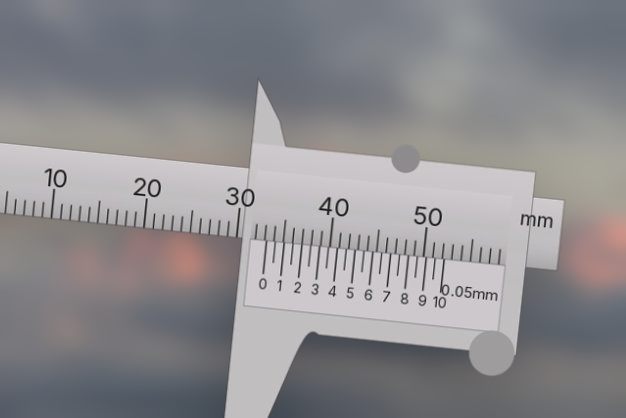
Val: 33.2 mm
